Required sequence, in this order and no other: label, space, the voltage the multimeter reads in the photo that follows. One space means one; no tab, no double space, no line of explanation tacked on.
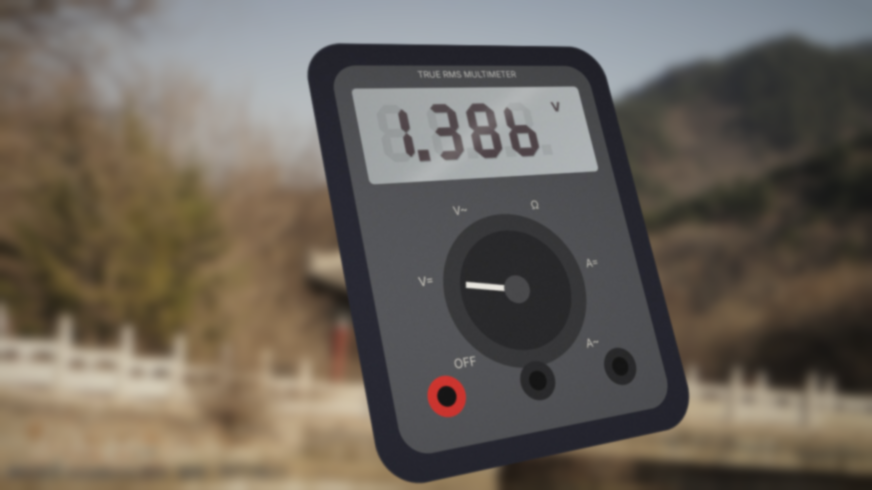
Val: 1.386 V
